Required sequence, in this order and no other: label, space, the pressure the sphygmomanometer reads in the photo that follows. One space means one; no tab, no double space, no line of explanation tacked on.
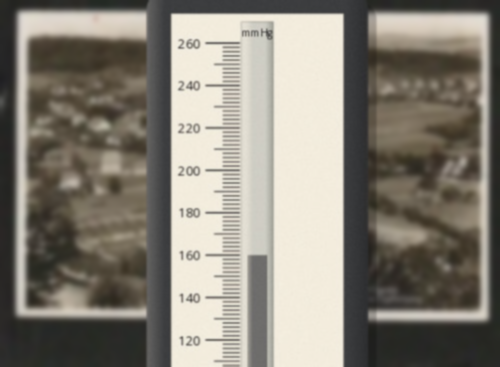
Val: 160 mmHg
